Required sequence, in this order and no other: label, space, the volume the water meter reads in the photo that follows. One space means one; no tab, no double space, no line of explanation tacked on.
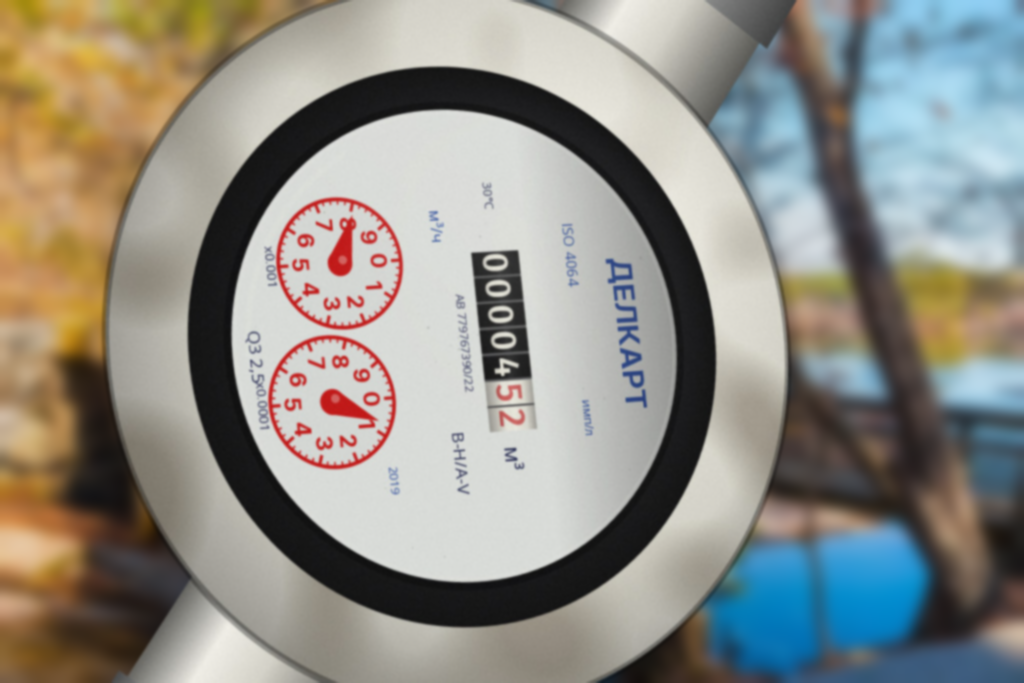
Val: 4.5280 m³
